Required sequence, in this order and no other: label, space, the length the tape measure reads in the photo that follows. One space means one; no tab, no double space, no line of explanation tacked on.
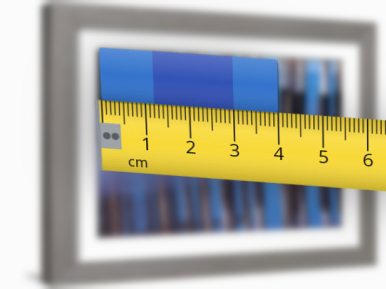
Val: 4 cm
